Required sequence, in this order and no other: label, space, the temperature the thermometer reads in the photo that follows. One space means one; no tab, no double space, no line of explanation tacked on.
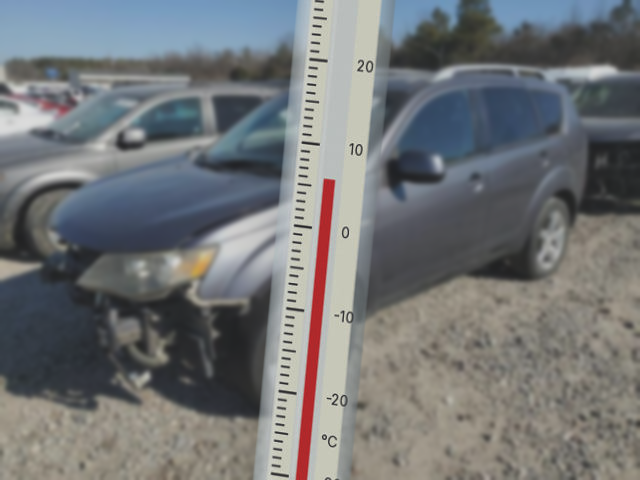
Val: 6 °C
